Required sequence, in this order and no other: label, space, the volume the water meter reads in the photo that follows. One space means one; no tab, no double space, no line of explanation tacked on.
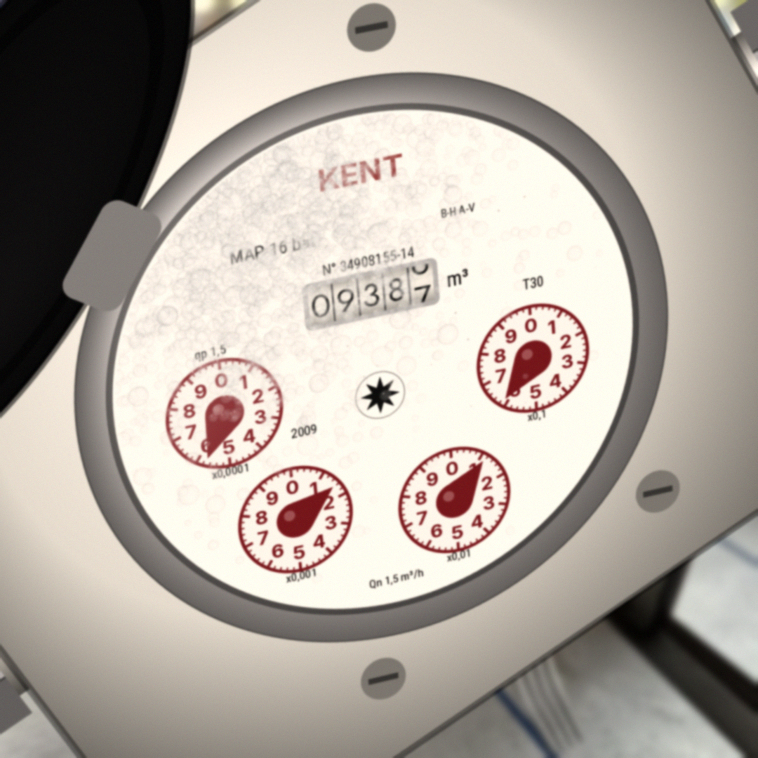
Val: 9386.6115 m³
